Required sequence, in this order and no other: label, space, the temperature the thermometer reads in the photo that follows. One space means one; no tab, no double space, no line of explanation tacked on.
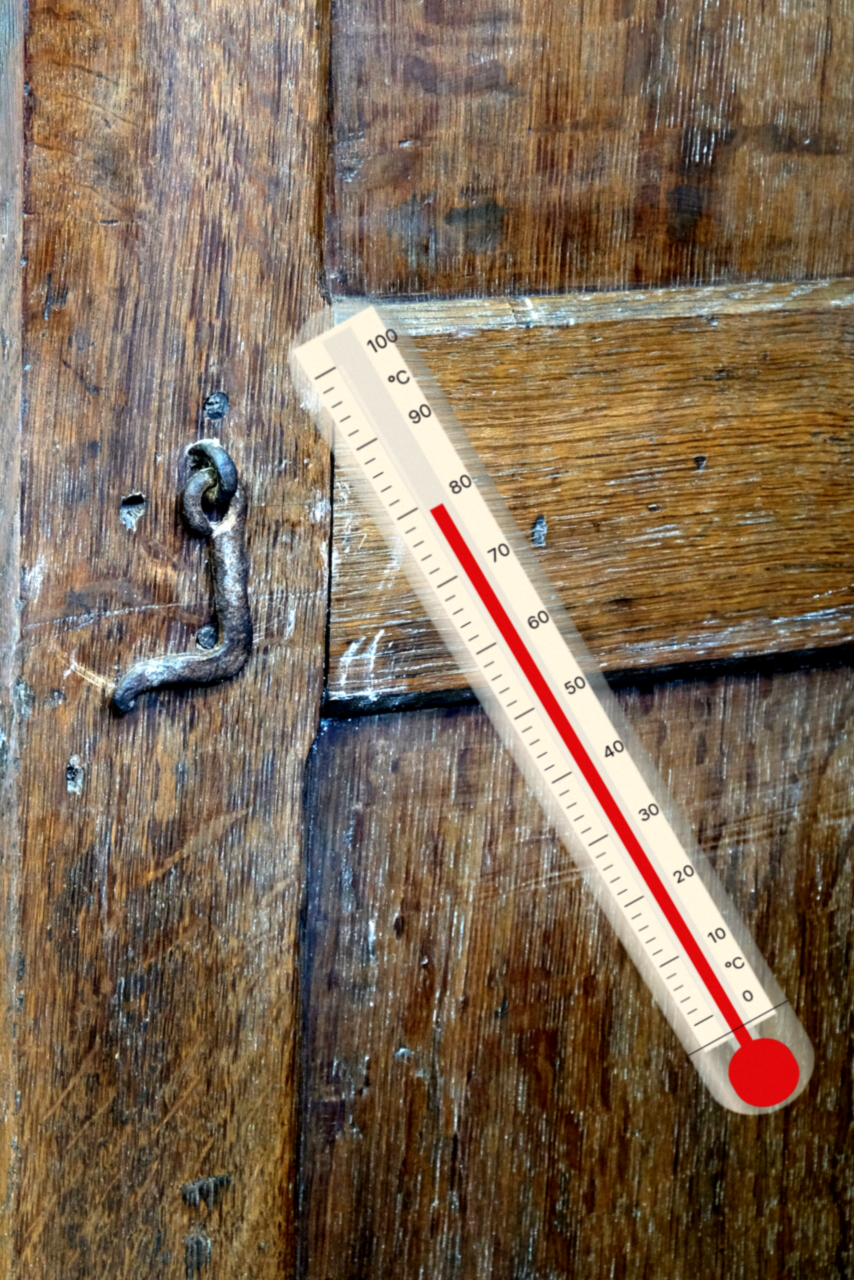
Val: 79 °C
